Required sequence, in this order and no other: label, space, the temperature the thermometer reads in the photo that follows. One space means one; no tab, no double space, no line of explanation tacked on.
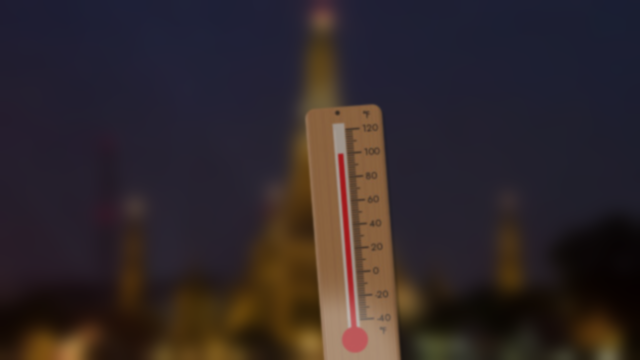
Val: 100 °F
